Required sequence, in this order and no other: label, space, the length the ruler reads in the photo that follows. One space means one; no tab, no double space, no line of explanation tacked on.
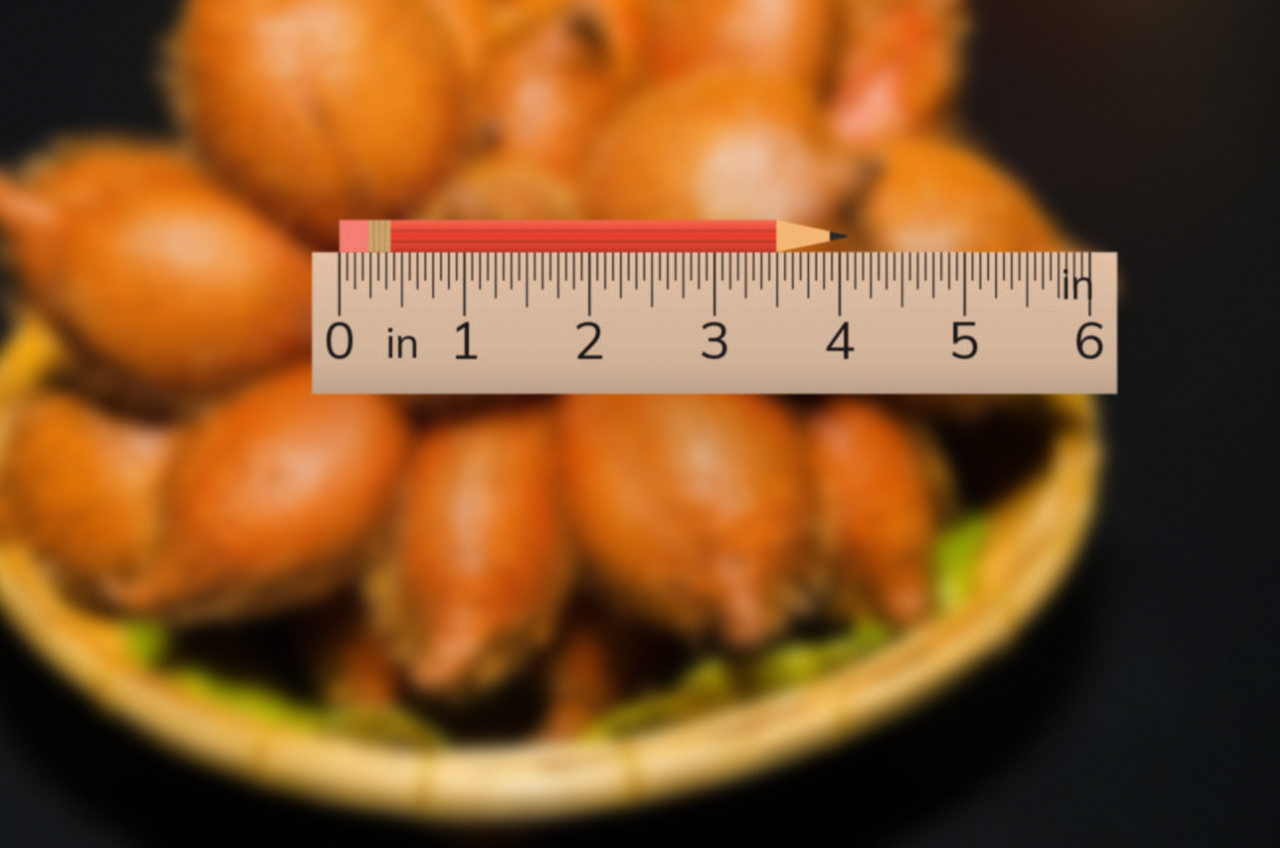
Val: 4.0625 in
